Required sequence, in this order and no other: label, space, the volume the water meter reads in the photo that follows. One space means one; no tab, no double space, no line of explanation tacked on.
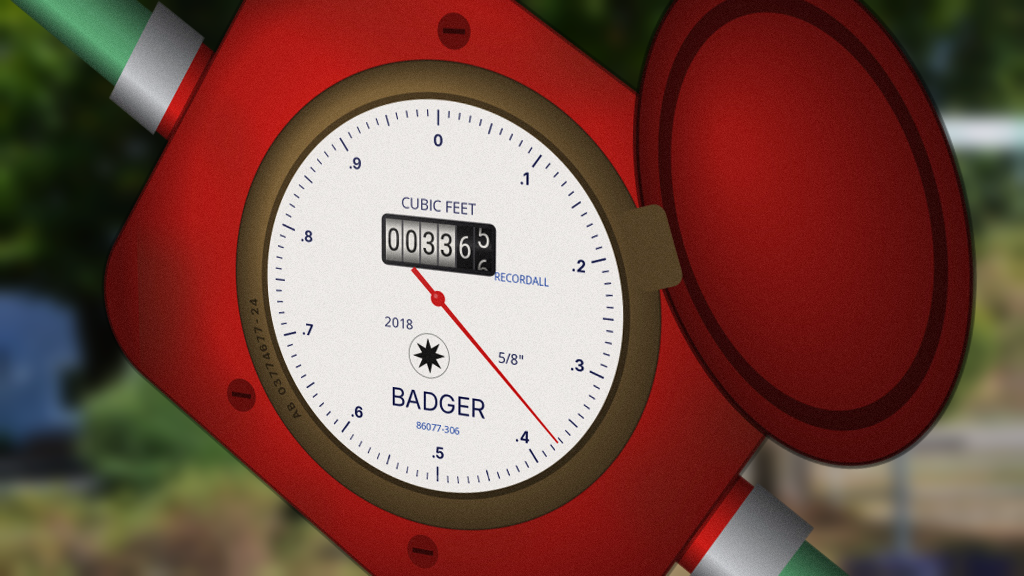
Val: 3365.37 ft³
